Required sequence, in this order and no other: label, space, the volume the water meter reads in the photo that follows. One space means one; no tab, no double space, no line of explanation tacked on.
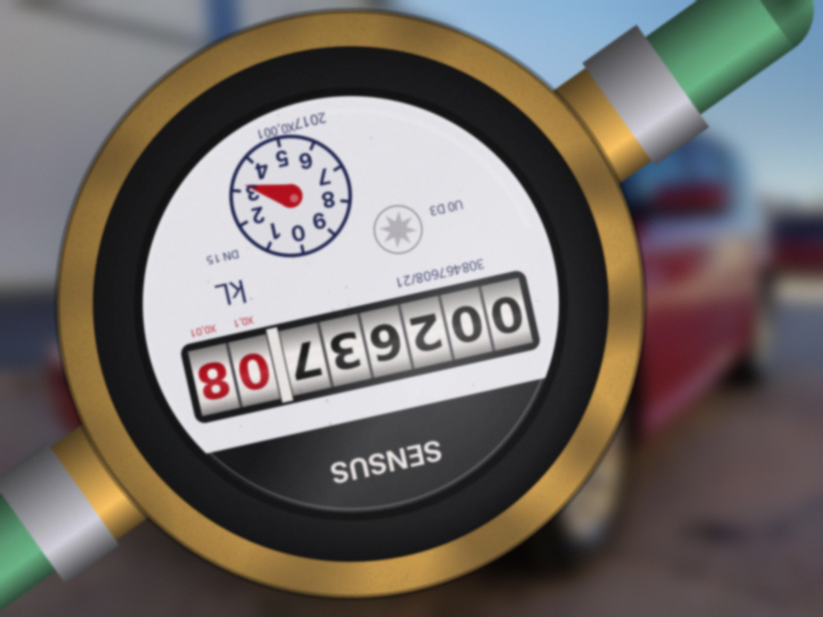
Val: 2637.083 kL
